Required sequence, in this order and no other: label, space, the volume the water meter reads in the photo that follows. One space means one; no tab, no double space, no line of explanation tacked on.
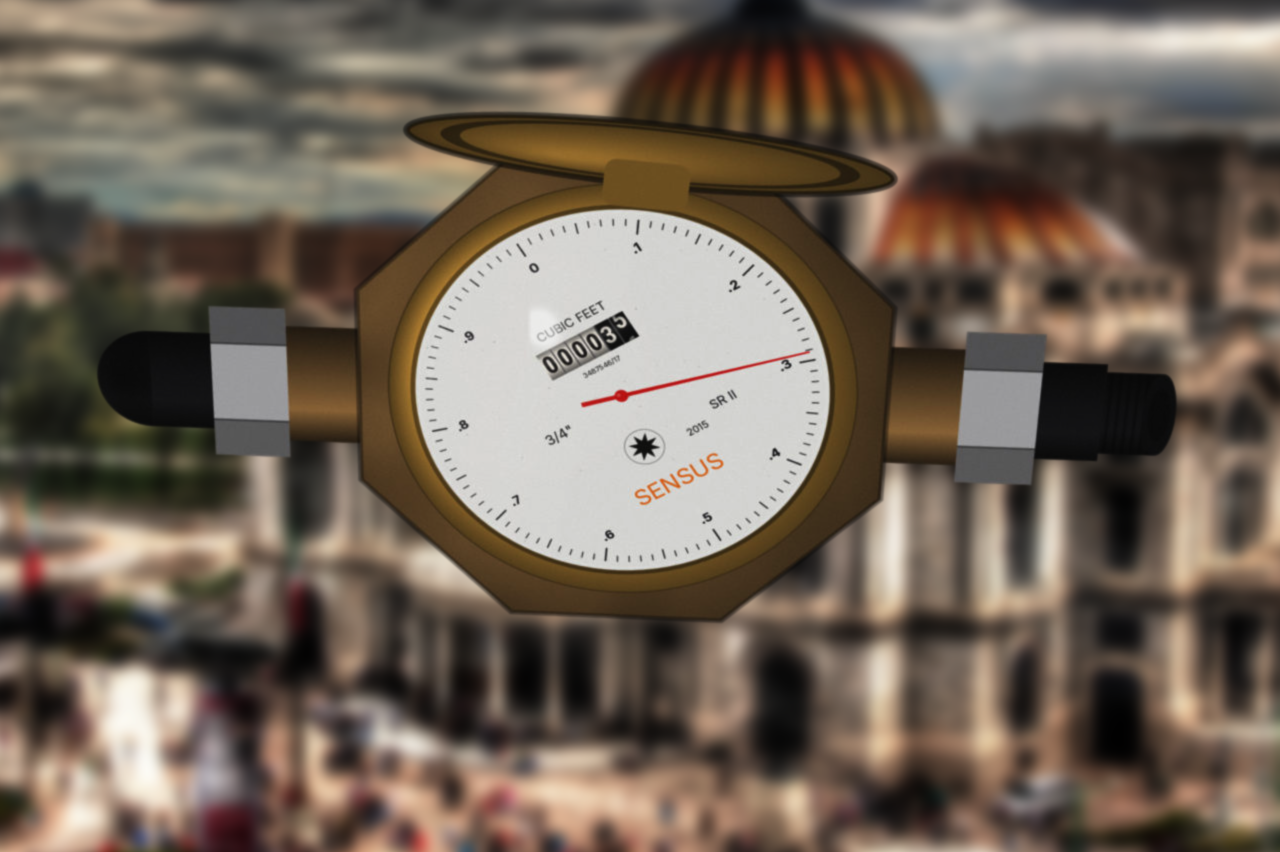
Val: 35.29 ft³
